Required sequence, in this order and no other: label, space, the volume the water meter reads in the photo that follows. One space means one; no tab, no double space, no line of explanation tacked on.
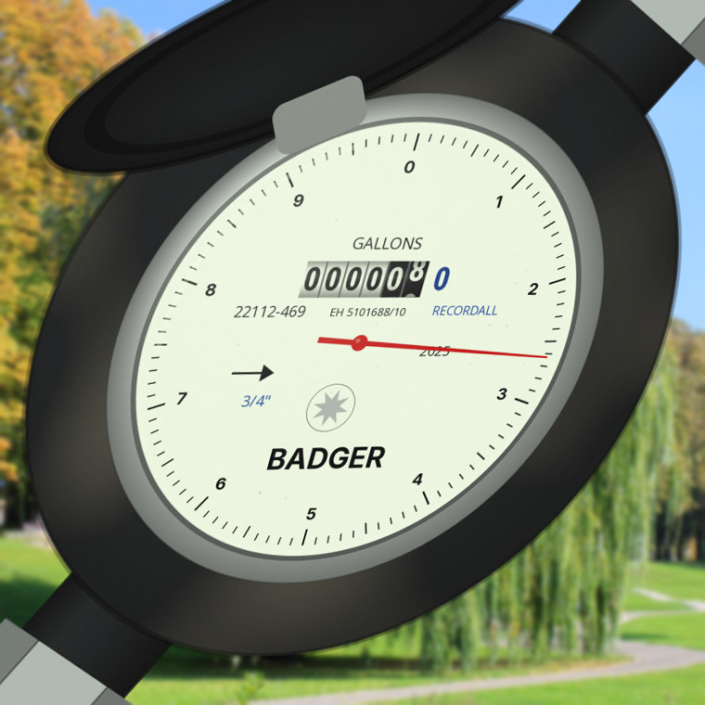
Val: 82.6 gal
